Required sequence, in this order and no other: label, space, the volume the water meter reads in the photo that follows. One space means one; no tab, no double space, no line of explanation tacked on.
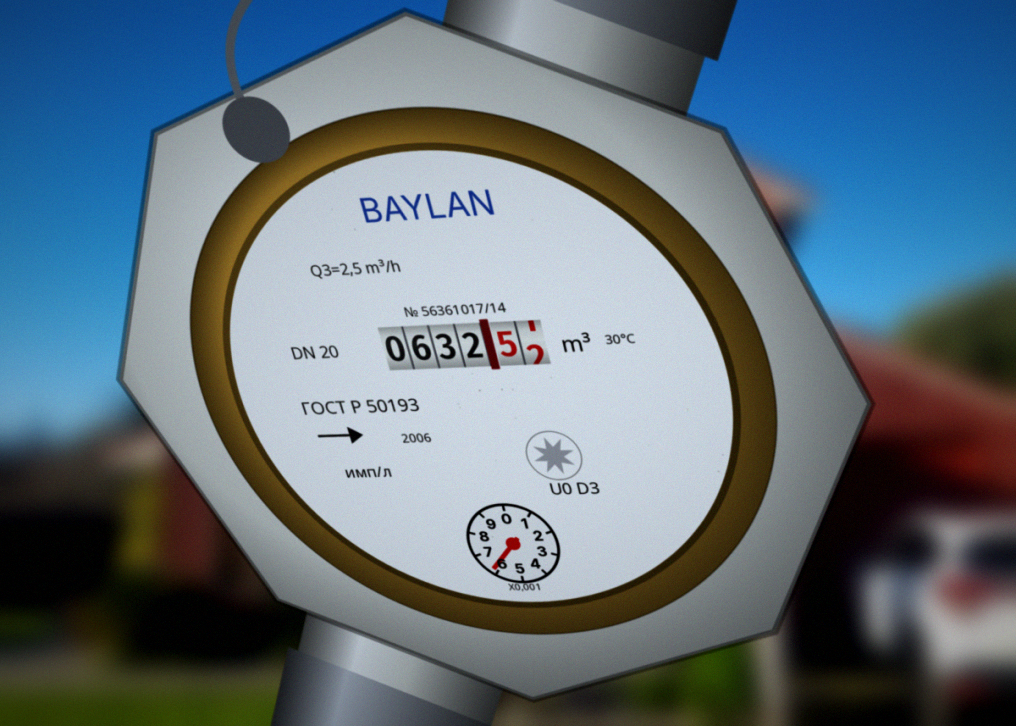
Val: 632.516 m³
